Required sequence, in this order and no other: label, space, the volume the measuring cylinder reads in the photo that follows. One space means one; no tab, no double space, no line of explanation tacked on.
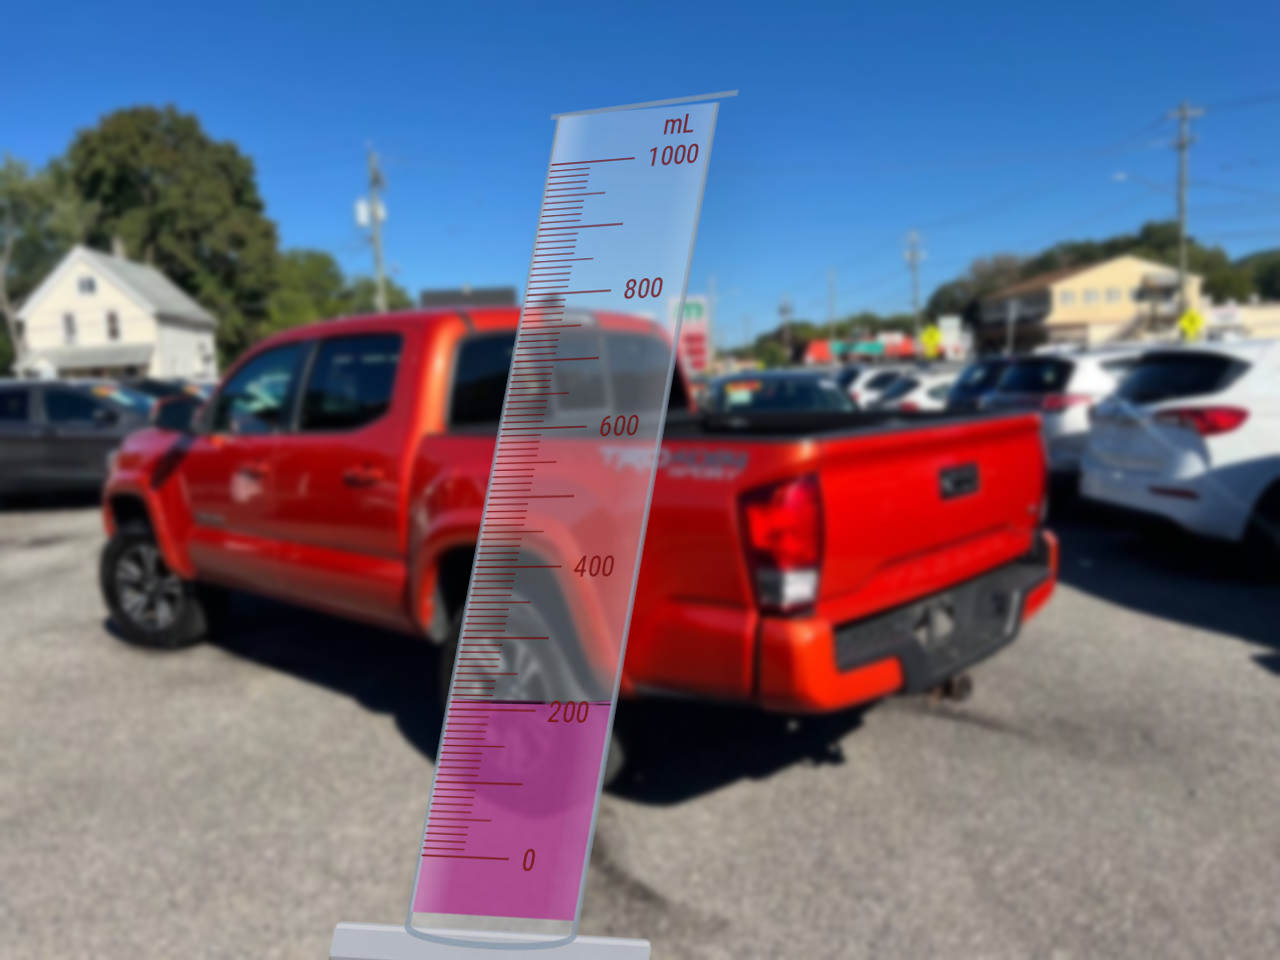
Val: 210 mL
